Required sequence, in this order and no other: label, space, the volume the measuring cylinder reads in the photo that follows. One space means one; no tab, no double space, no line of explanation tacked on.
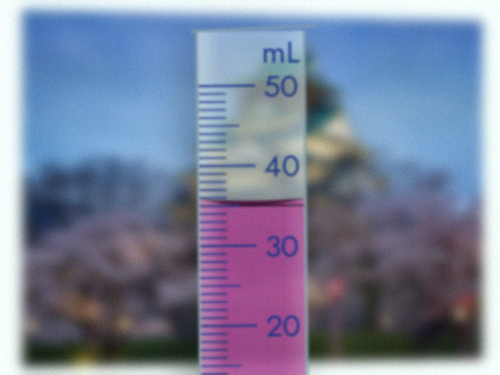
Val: 35 mL
